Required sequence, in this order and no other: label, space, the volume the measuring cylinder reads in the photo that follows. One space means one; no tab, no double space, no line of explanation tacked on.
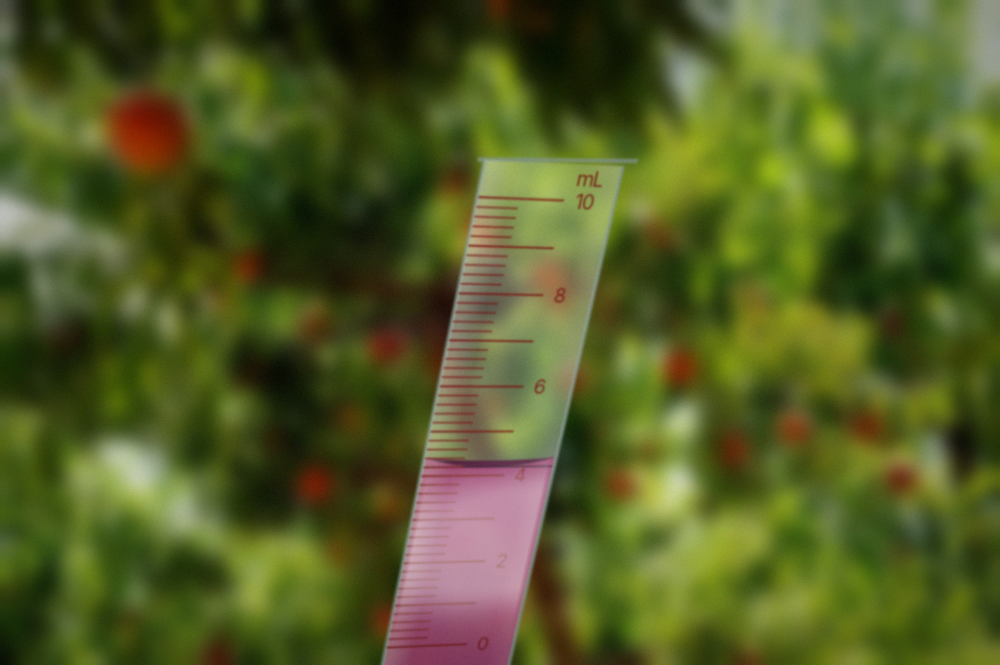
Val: 4.2 mL
